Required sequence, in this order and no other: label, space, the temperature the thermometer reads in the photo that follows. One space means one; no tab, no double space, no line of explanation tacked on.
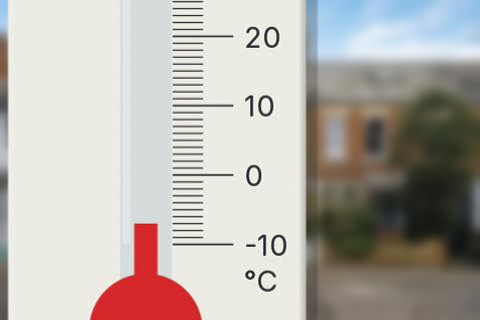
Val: -7 °C
